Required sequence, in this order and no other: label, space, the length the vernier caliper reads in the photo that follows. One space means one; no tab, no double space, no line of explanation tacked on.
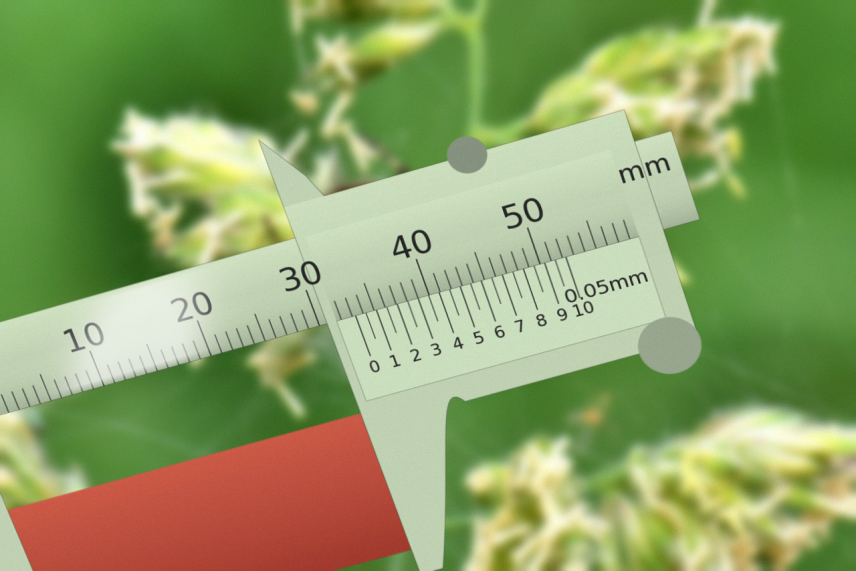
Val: 33.3 mm
